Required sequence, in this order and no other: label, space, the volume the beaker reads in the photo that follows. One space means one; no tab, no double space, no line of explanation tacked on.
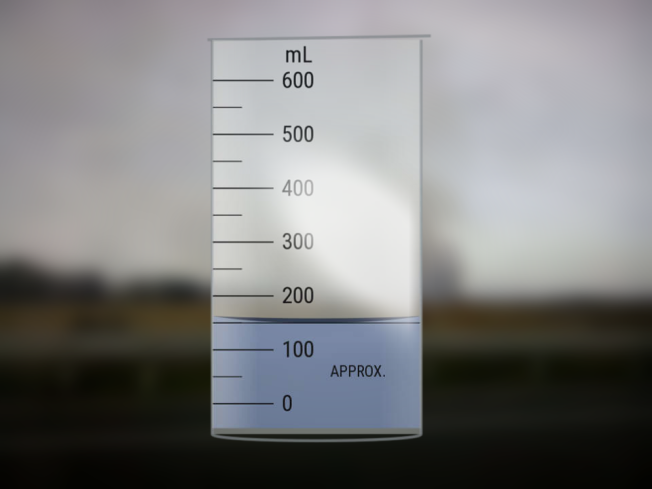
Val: 150 mL
